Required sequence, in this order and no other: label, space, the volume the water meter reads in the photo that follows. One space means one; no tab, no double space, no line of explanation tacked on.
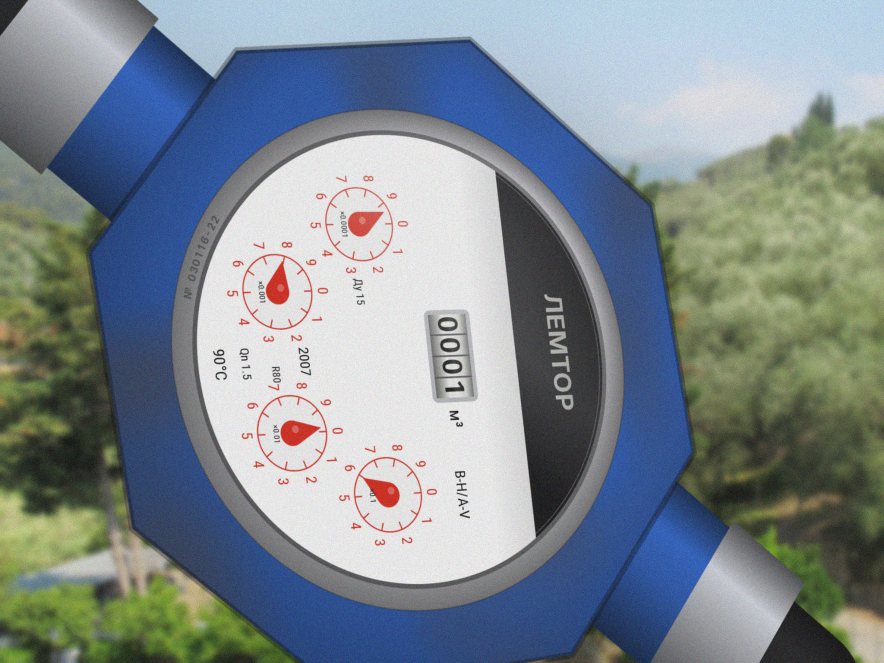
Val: 1.5979 m³
